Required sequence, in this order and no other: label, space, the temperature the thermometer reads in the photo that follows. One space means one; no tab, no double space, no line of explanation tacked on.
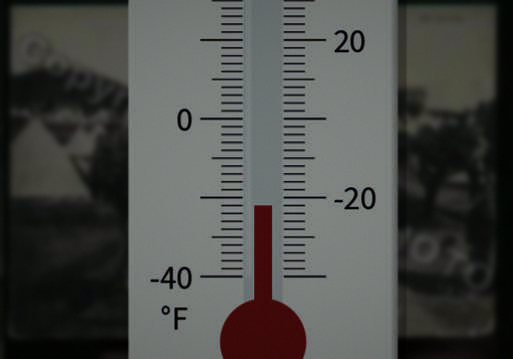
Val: -22 °F
